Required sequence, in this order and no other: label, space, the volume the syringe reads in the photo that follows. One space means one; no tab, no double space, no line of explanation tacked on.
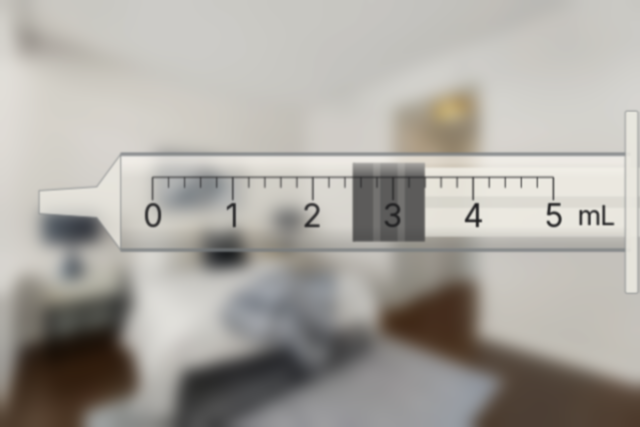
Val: 2.5 mL
